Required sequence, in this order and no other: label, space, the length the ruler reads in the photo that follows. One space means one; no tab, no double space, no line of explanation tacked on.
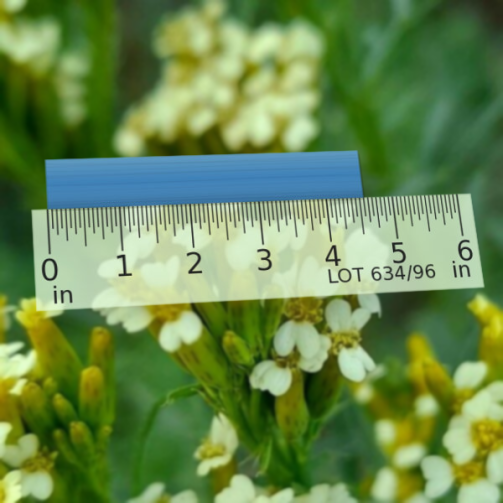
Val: 4.5625 in
